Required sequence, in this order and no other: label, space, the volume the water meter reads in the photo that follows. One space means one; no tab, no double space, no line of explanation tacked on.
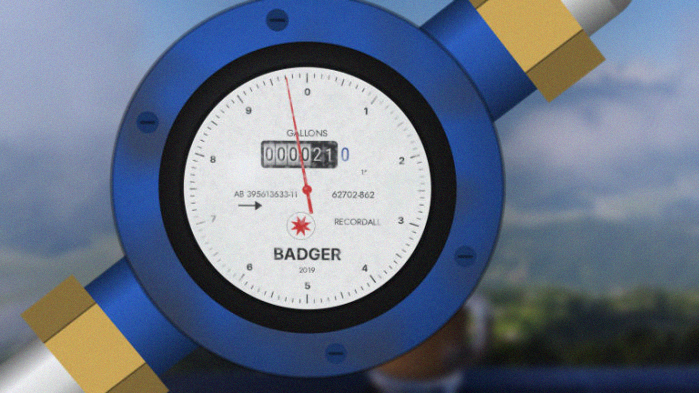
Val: 209.7 gal
